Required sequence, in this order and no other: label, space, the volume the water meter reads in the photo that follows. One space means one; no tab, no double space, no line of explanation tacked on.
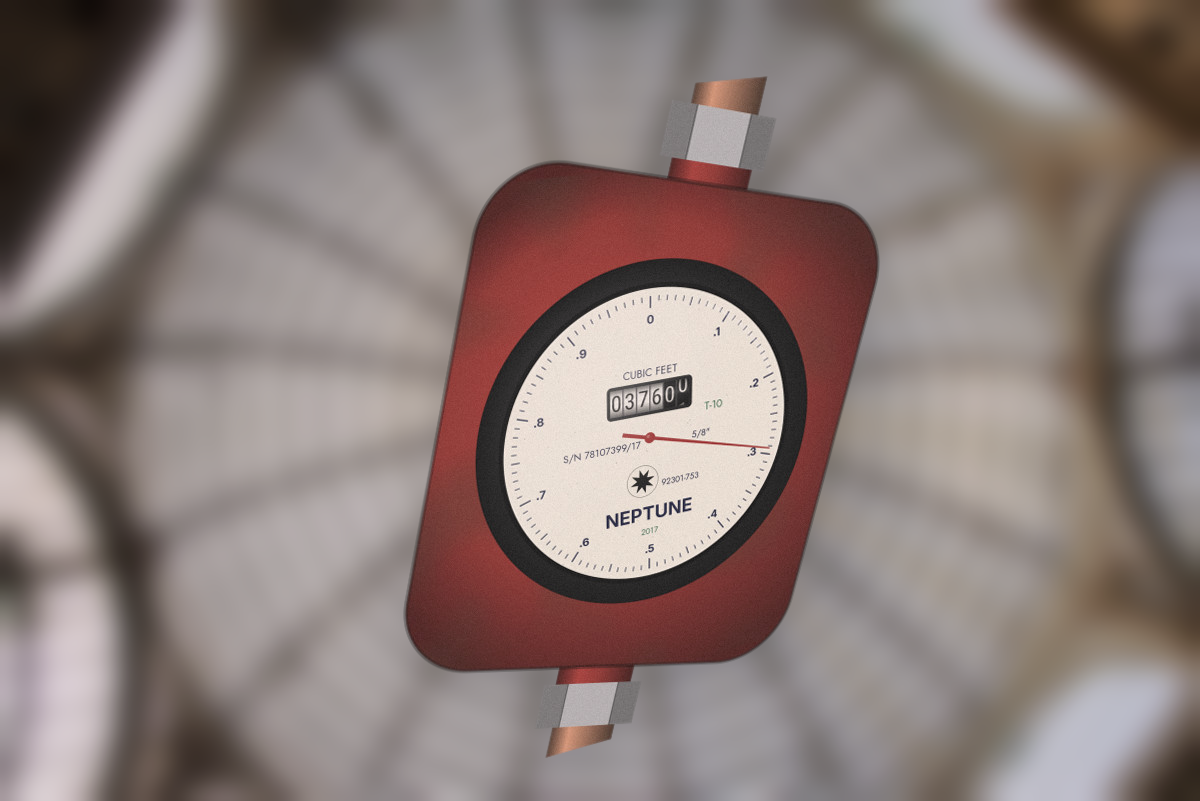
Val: 37600.29 ft³
